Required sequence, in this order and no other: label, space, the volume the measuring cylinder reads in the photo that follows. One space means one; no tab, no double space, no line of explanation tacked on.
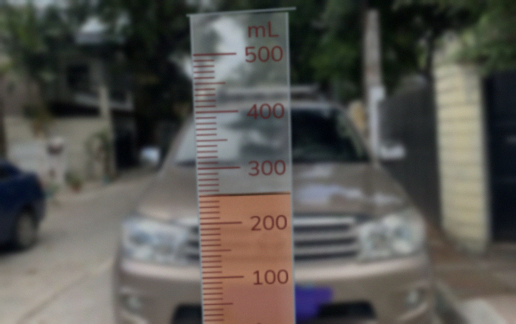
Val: 250 mL
